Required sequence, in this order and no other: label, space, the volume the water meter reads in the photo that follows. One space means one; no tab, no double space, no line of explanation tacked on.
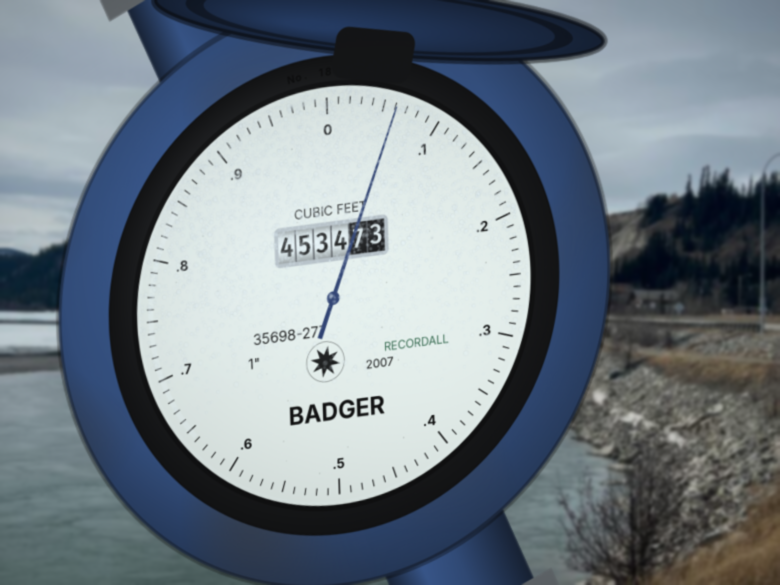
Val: 453473.06 ft³
